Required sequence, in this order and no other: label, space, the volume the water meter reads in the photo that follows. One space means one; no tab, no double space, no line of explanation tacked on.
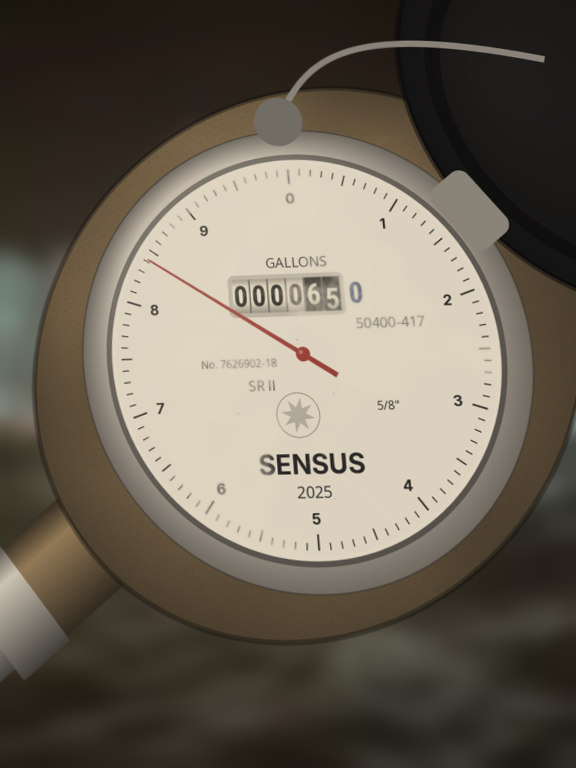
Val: 648.4 gal
